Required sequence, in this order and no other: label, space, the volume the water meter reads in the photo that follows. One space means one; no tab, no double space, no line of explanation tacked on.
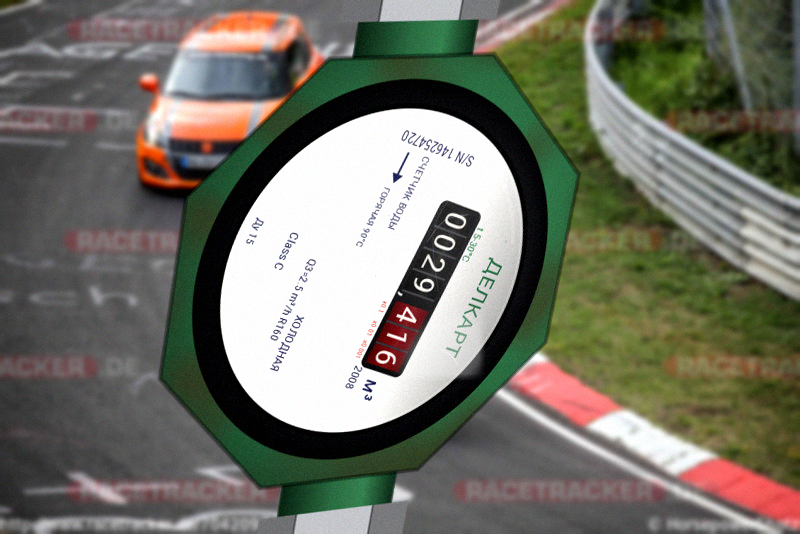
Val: 29.416 m³
